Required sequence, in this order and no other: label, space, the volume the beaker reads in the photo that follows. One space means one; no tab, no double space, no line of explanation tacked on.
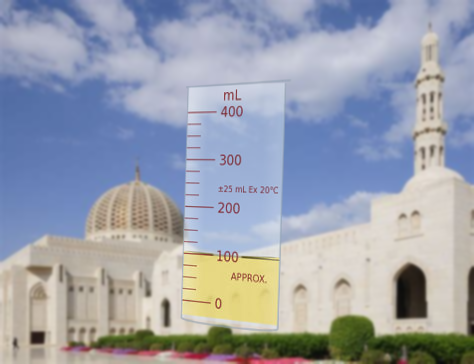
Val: 100 mL
